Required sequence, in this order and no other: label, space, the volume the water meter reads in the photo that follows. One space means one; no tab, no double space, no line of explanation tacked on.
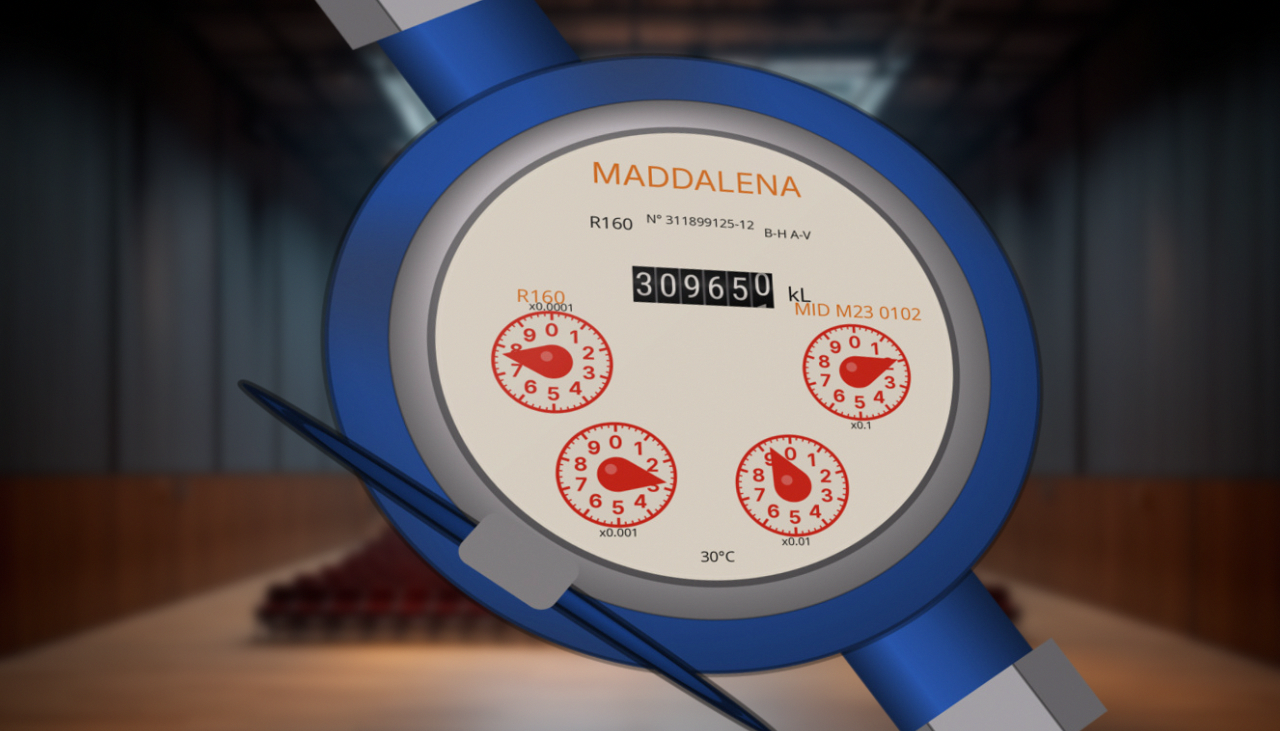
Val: 309650.1927 kL
